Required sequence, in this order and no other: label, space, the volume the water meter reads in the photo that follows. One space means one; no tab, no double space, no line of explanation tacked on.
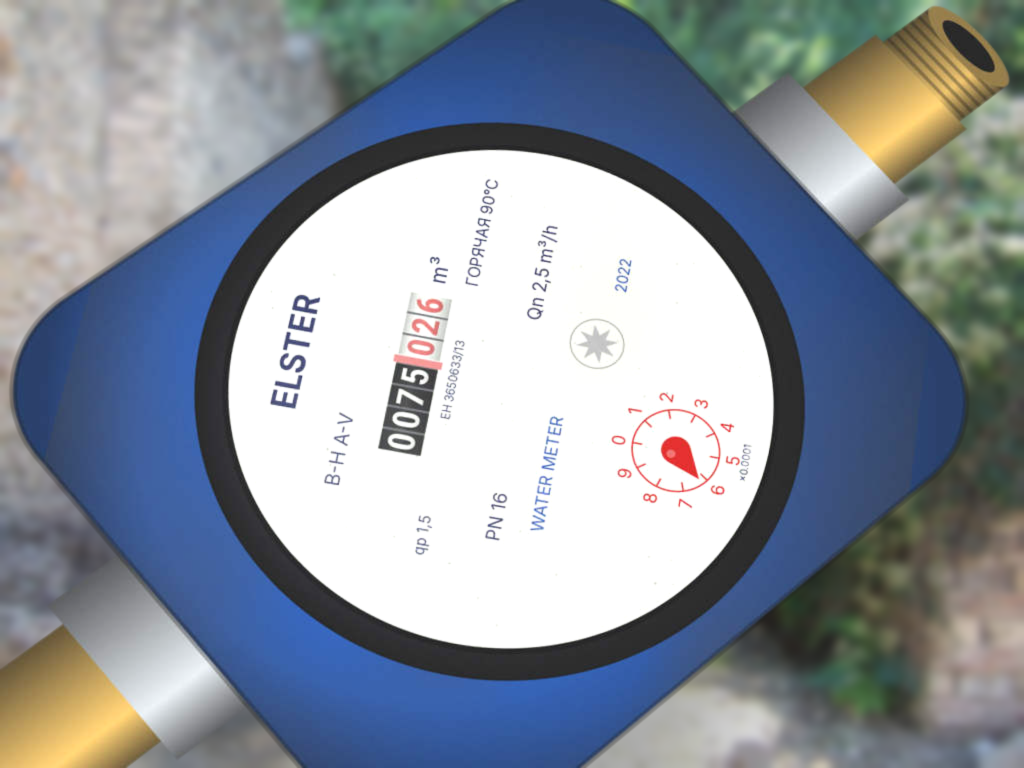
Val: 75.0266 m³
